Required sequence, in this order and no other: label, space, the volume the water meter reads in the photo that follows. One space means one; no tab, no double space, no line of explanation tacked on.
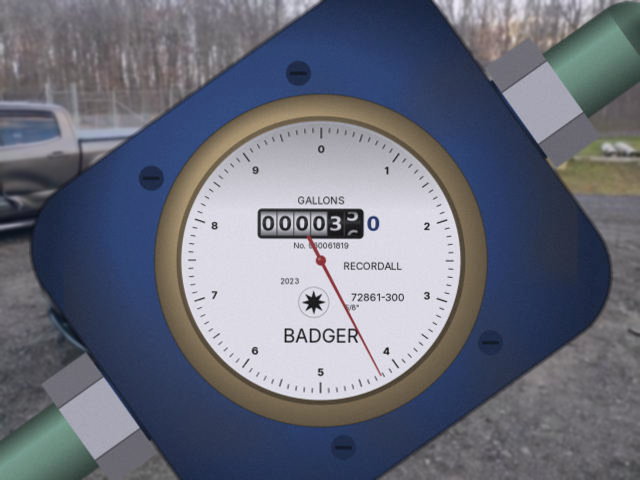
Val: 354.2 gal
